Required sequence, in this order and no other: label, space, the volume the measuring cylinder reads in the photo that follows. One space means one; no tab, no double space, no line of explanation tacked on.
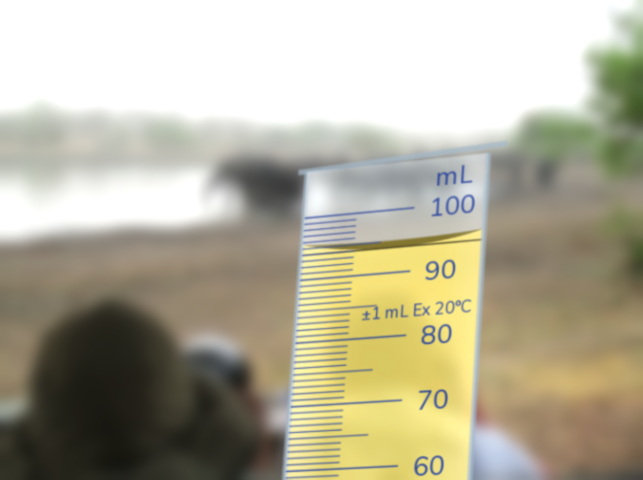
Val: 94 mL
